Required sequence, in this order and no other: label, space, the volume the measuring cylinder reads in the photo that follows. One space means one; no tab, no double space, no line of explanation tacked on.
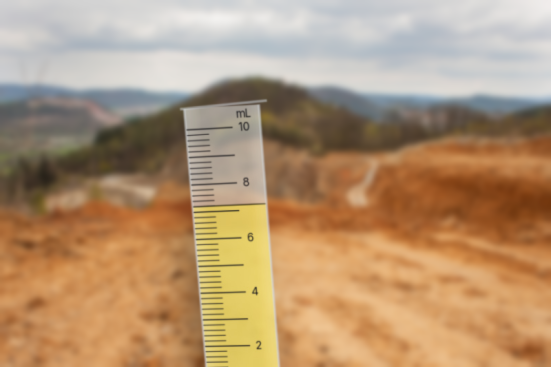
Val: 7.2 mL
